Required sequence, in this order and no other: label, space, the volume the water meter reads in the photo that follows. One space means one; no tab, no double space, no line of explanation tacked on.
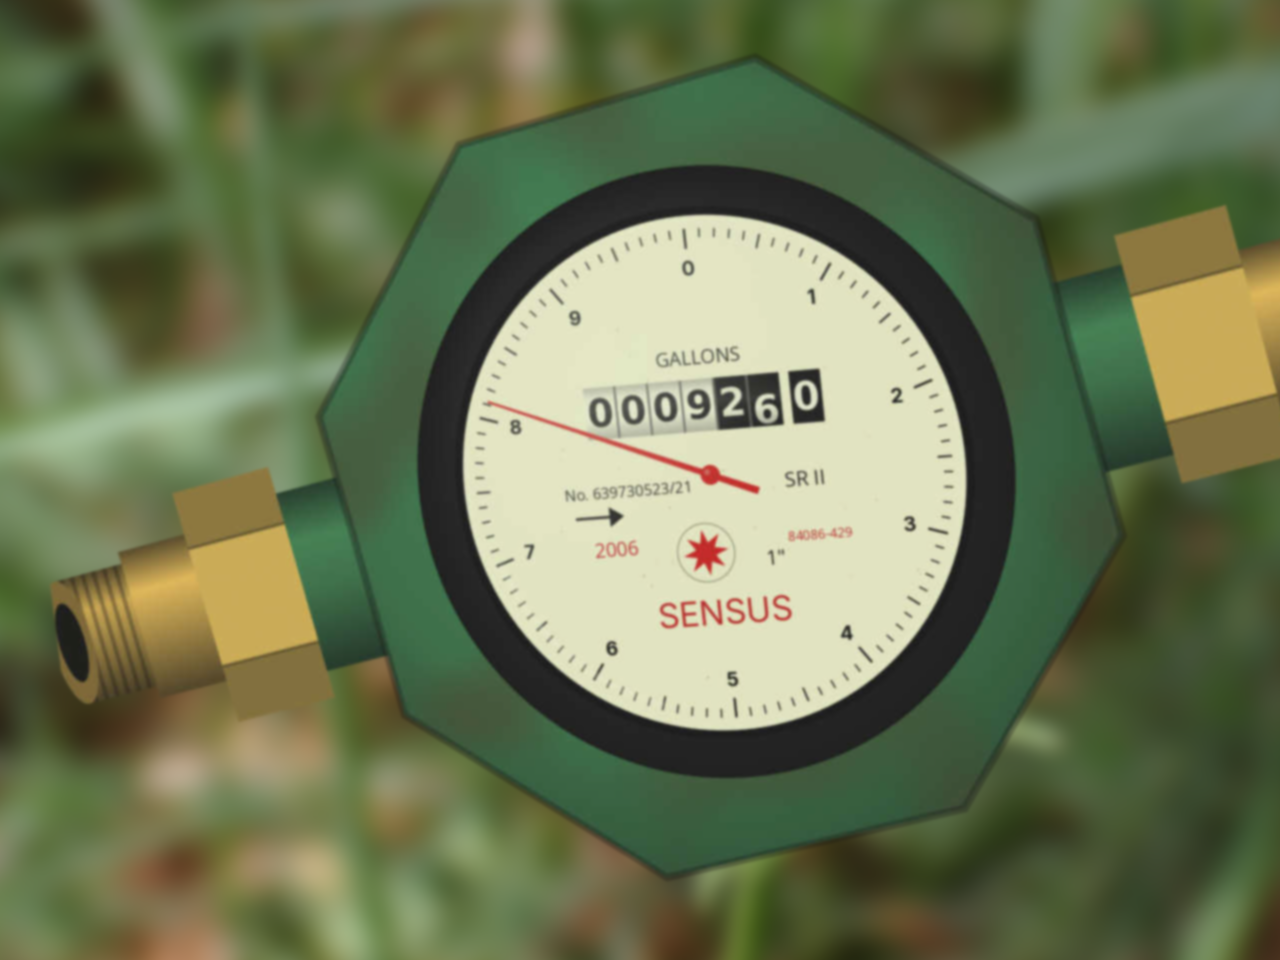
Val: 9258.1 gal
